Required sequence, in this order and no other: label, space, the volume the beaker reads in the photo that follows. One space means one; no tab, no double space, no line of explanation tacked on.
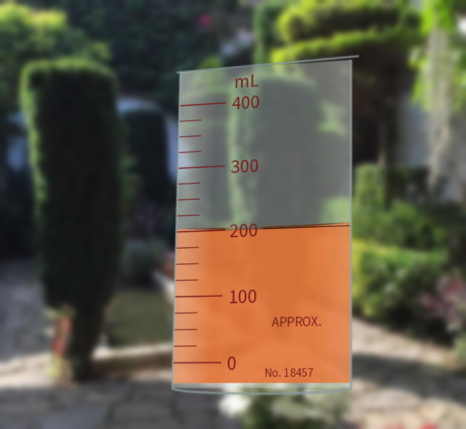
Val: 200 mL
